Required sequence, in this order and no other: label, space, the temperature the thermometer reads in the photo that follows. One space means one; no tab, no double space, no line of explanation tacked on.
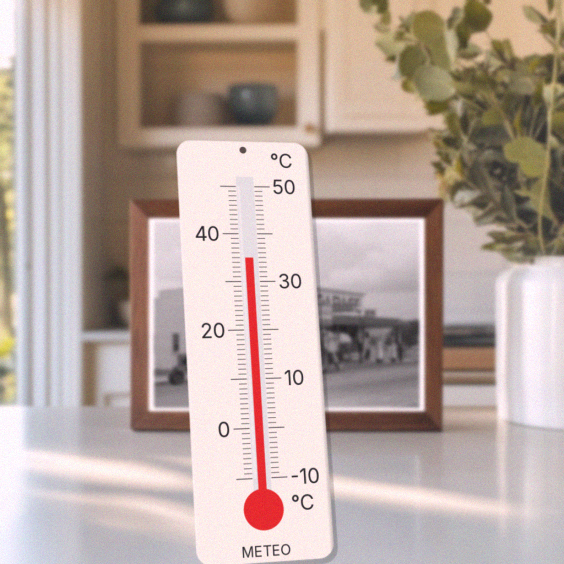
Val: 35 °C
